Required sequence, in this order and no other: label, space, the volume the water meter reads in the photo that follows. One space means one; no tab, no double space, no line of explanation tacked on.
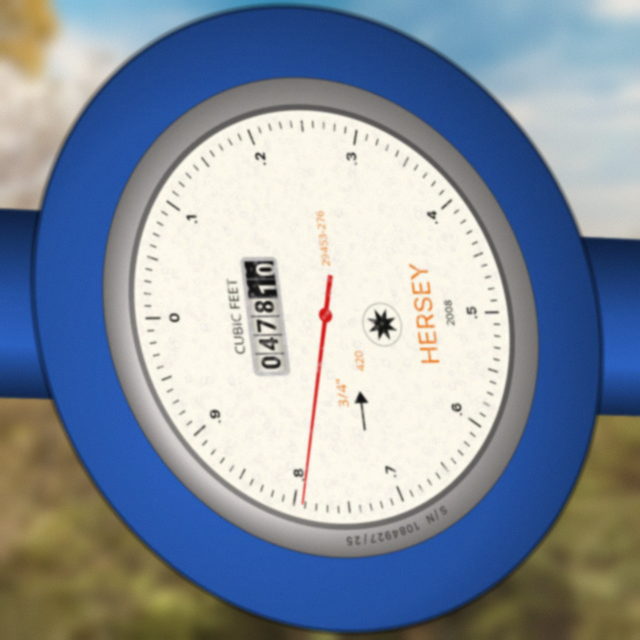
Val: 47809.79 ft³
